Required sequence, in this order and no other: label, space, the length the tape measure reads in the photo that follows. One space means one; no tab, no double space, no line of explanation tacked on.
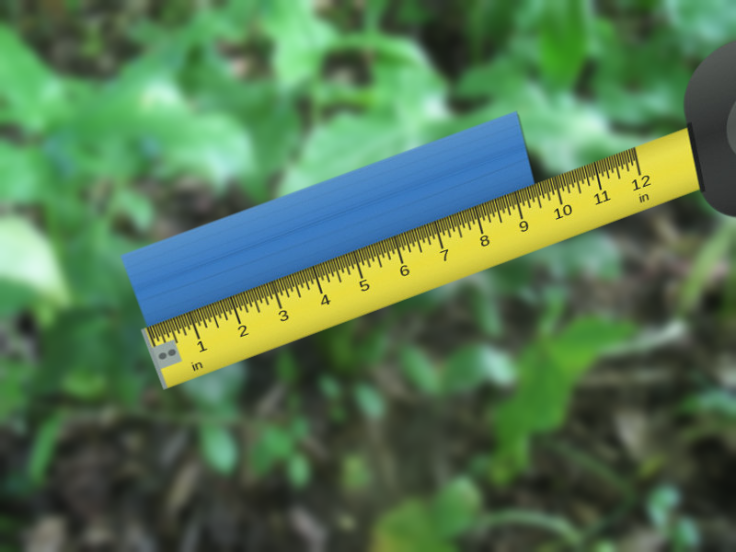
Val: 9.5 in
